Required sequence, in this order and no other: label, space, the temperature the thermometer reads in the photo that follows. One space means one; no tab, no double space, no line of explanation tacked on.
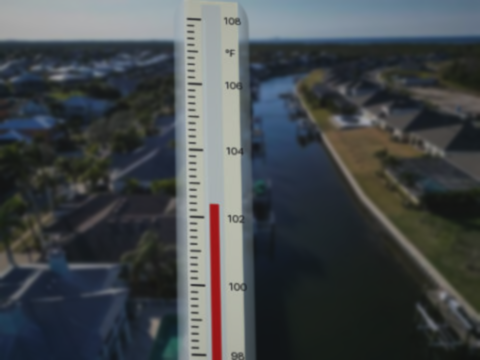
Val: 102.4 °F
